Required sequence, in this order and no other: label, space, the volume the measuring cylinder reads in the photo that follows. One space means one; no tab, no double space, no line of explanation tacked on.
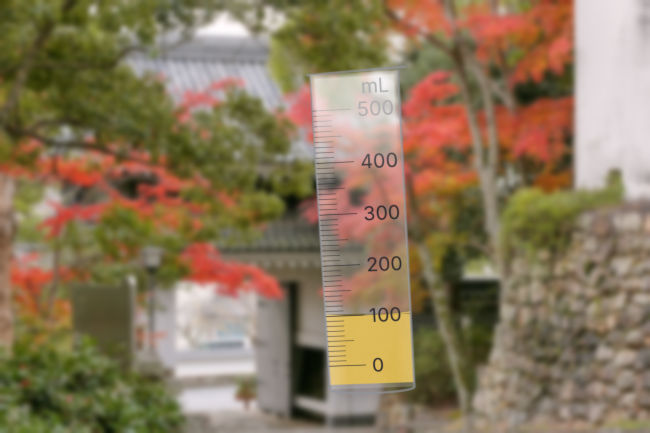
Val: 100 mL
